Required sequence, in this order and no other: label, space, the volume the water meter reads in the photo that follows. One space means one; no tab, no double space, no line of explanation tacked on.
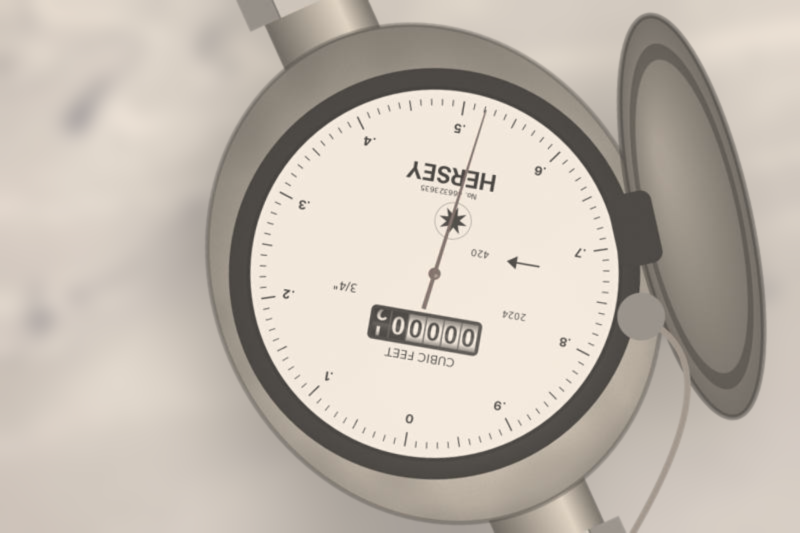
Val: 1.52 ft³
